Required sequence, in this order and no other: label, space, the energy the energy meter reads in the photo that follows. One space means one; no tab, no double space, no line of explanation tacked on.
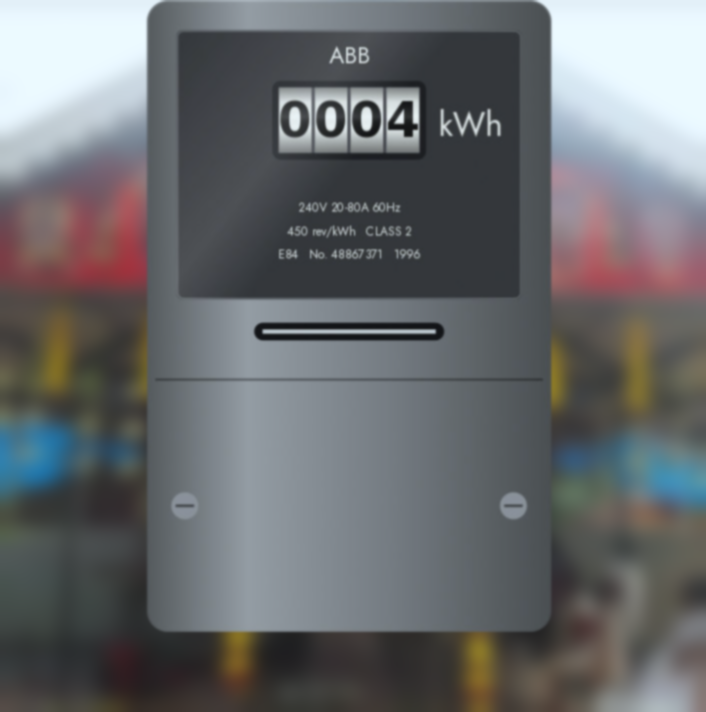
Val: 4 kWh
